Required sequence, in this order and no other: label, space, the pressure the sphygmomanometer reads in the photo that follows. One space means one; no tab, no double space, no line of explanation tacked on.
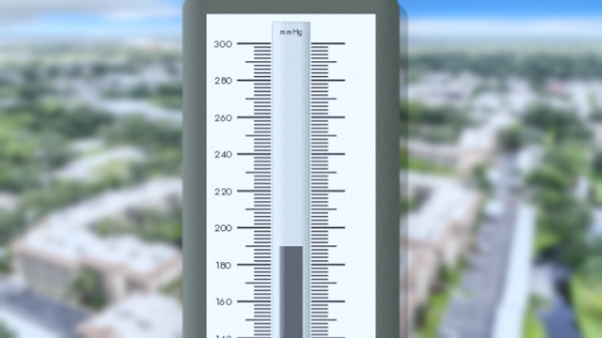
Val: 190 mmHg
